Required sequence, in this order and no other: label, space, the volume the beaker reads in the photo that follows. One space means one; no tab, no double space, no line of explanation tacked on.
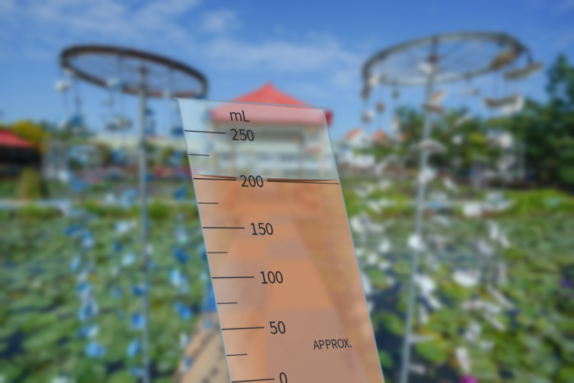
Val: 200 mL
